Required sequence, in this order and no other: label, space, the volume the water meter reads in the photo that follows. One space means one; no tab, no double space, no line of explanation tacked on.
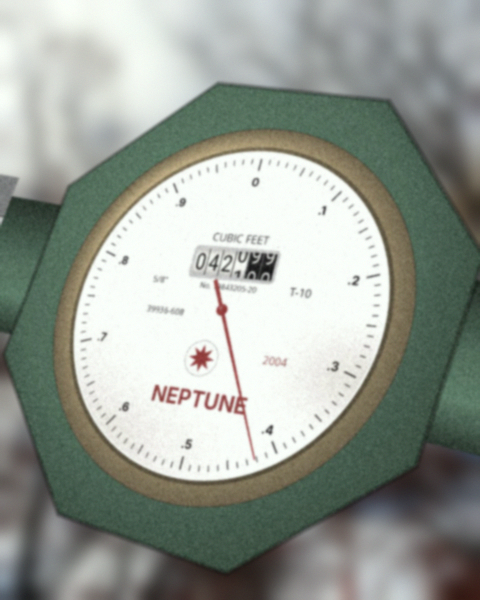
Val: 42099.42 ft³
